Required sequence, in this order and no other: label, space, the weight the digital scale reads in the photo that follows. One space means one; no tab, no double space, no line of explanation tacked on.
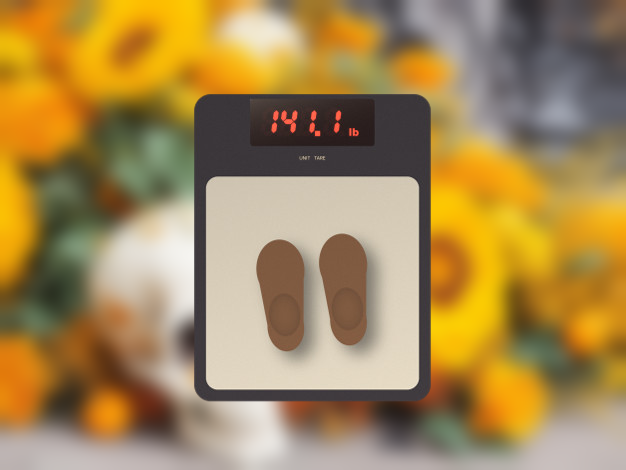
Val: 141.1 lb
